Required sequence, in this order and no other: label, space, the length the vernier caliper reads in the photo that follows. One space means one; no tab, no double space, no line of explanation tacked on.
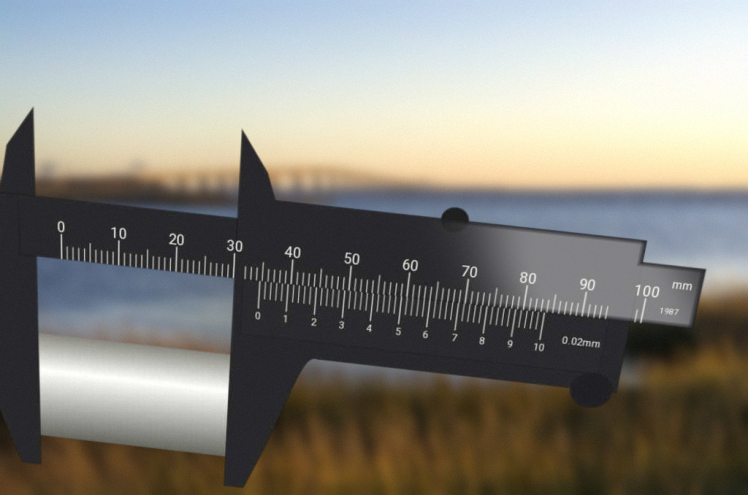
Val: 34.6 mm
